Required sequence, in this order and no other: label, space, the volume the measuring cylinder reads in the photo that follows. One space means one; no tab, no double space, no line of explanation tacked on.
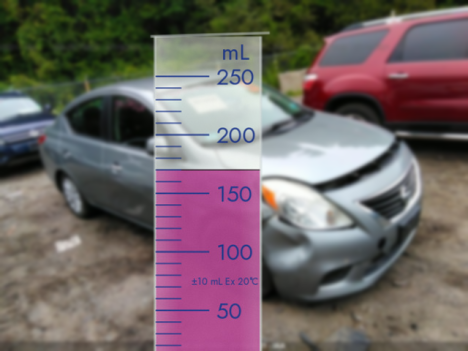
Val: 170 mL
